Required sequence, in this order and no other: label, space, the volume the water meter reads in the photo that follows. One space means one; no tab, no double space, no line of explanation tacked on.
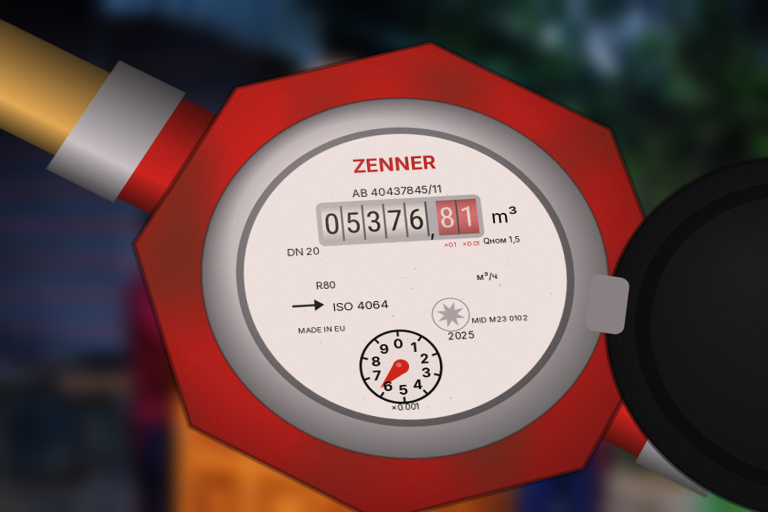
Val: 5376.816 m³
